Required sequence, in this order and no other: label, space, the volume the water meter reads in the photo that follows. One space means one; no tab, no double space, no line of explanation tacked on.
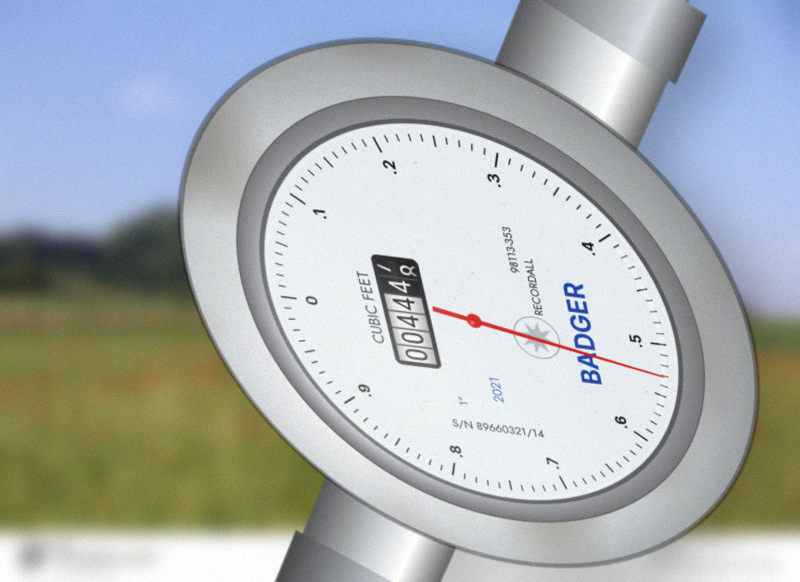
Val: 4447.53 ft³
